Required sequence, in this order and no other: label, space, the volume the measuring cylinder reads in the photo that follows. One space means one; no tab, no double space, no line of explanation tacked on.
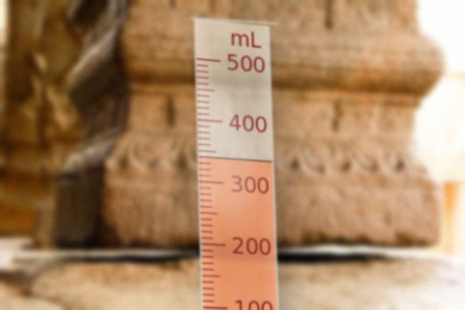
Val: 340 mL
